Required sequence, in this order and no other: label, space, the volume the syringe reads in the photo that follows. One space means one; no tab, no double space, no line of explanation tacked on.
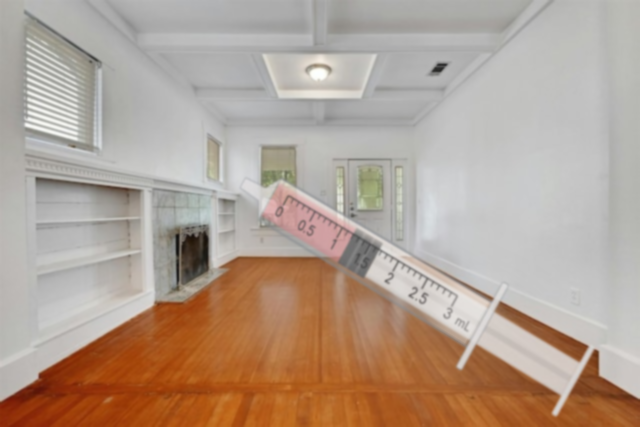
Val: 1.2 mL
